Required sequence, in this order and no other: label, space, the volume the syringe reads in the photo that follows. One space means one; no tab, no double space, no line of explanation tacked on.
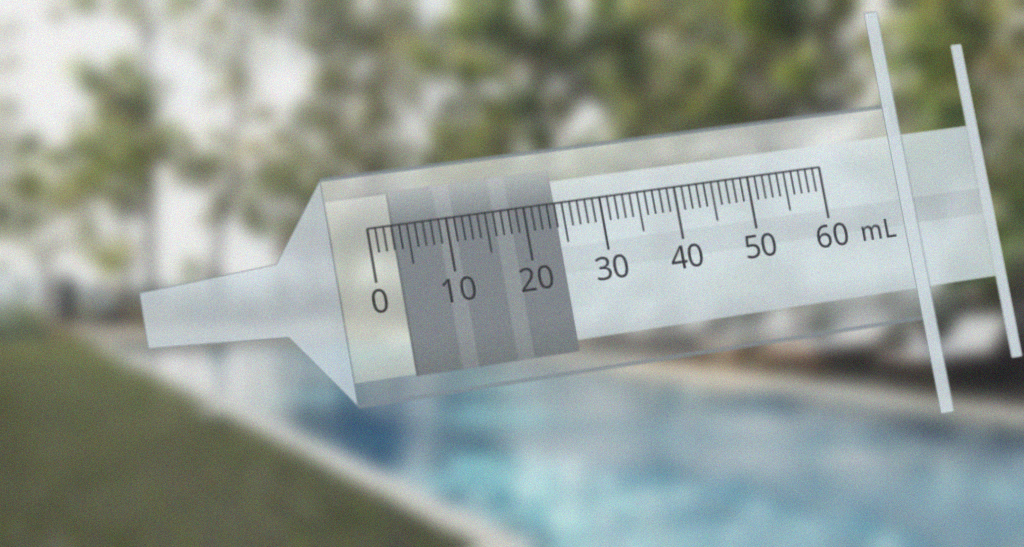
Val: 3 mL
